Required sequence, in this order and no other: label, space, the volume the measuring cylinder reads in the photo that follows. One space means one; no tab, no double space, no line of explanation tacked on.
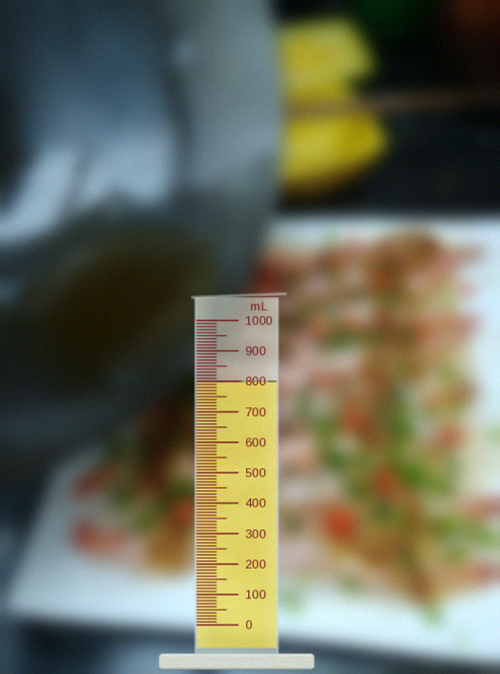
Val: 800 mL
